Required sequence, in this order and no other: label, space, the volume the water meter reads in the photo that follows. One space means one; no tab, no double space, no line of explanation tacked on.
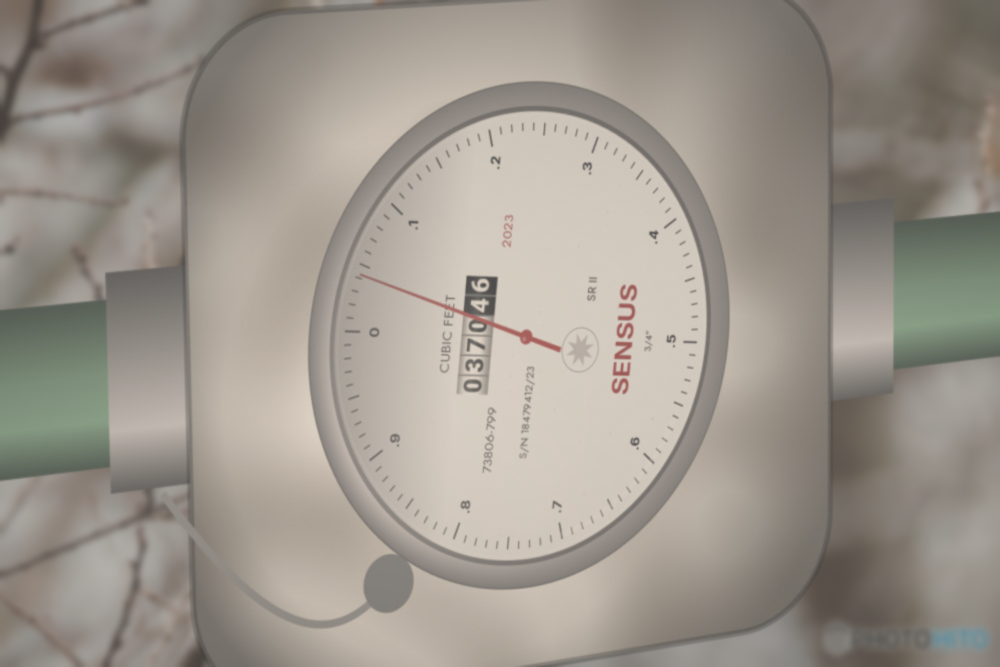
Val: 37046.04 ft³
